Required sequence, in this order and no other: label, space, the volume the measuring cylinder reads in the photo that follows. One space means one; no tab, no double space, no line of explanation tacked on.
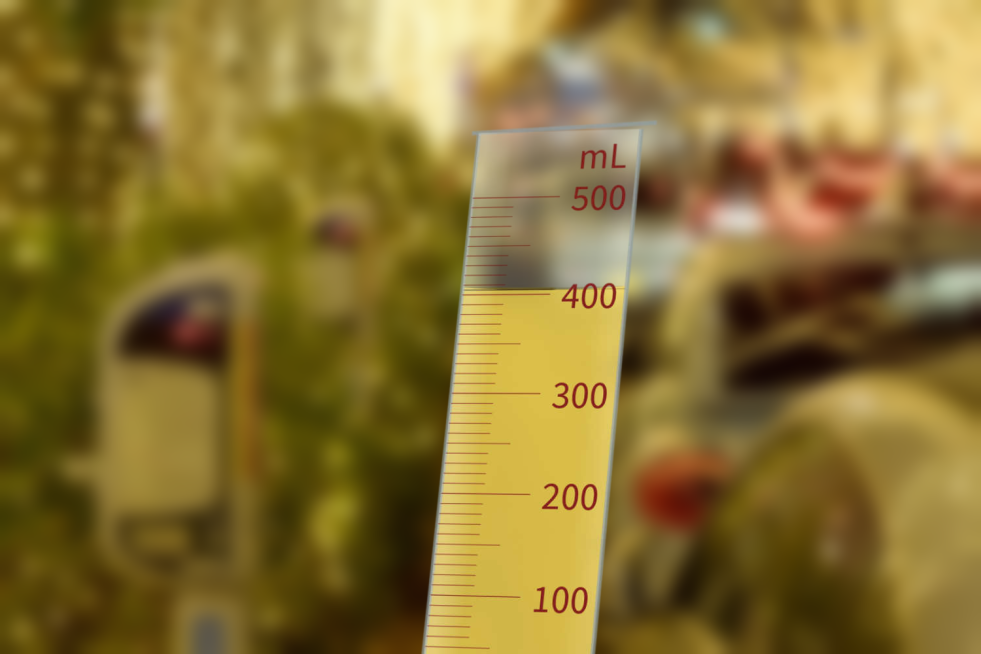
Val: 405 mL
